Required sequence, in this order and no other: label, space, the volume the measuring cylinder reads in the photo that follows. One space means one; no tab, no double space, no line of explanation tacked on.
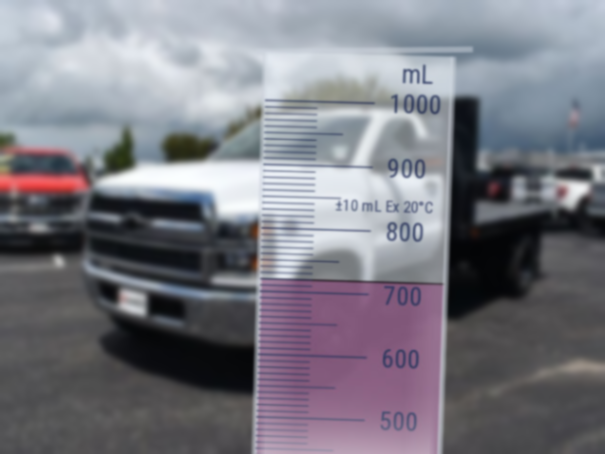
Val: 720 mL
